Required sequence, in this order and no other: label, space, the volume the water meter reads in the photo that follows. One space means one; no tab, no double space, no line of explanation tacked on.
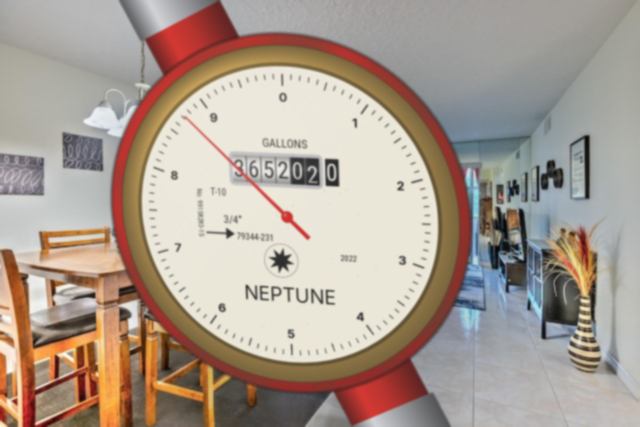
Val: 3652018.7 gal
